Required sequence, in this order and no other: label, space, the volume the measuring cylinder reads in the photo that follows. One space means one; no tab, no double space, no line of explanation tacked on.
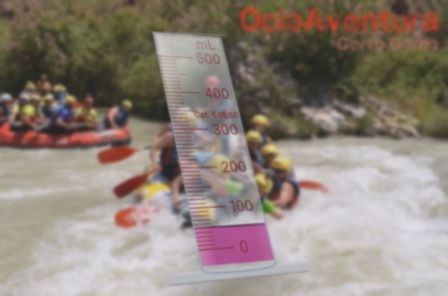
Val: 50 mL
